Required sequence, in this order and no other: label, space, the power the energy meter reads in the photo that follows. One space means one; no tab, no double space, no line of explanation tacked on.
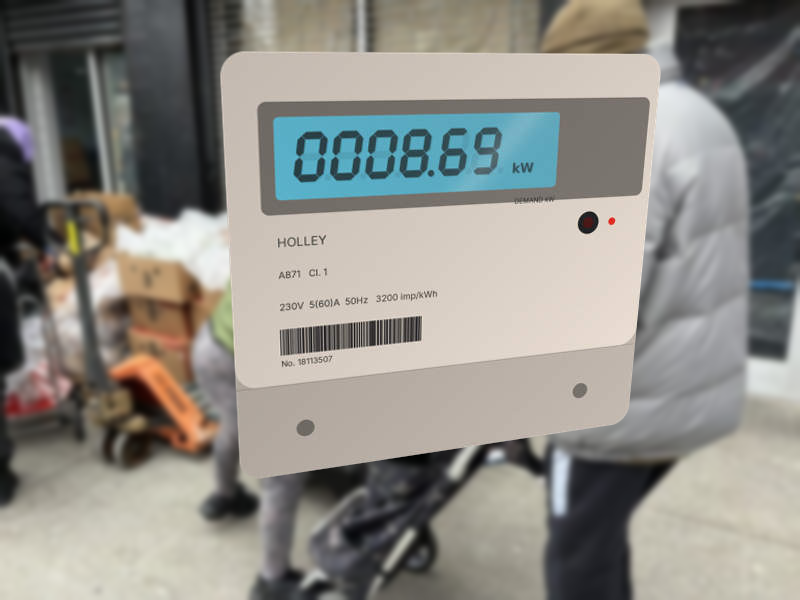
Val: 8.69 kW
